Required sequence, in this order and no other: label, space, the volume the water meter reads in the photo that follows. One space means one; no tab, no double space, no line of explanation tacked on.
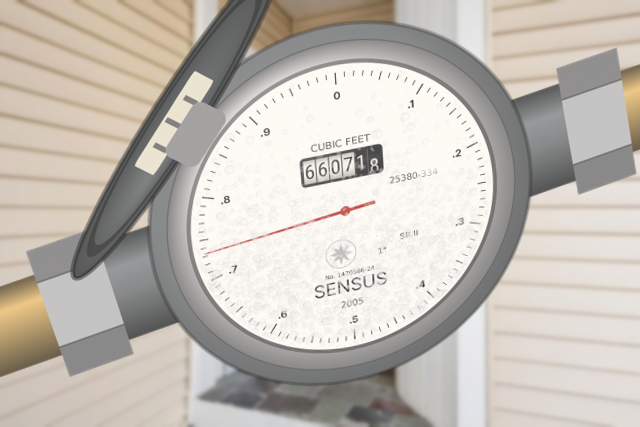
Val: 660717.73 ft³
